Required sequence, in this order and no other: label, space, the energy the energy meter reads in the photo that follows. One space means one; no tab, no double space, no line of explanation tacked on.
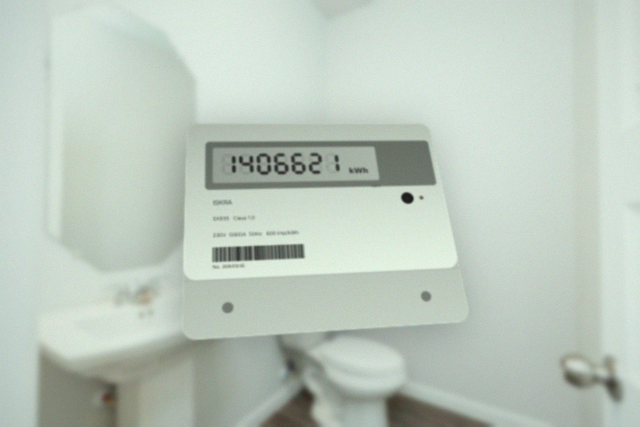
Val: 1406621 kWh
